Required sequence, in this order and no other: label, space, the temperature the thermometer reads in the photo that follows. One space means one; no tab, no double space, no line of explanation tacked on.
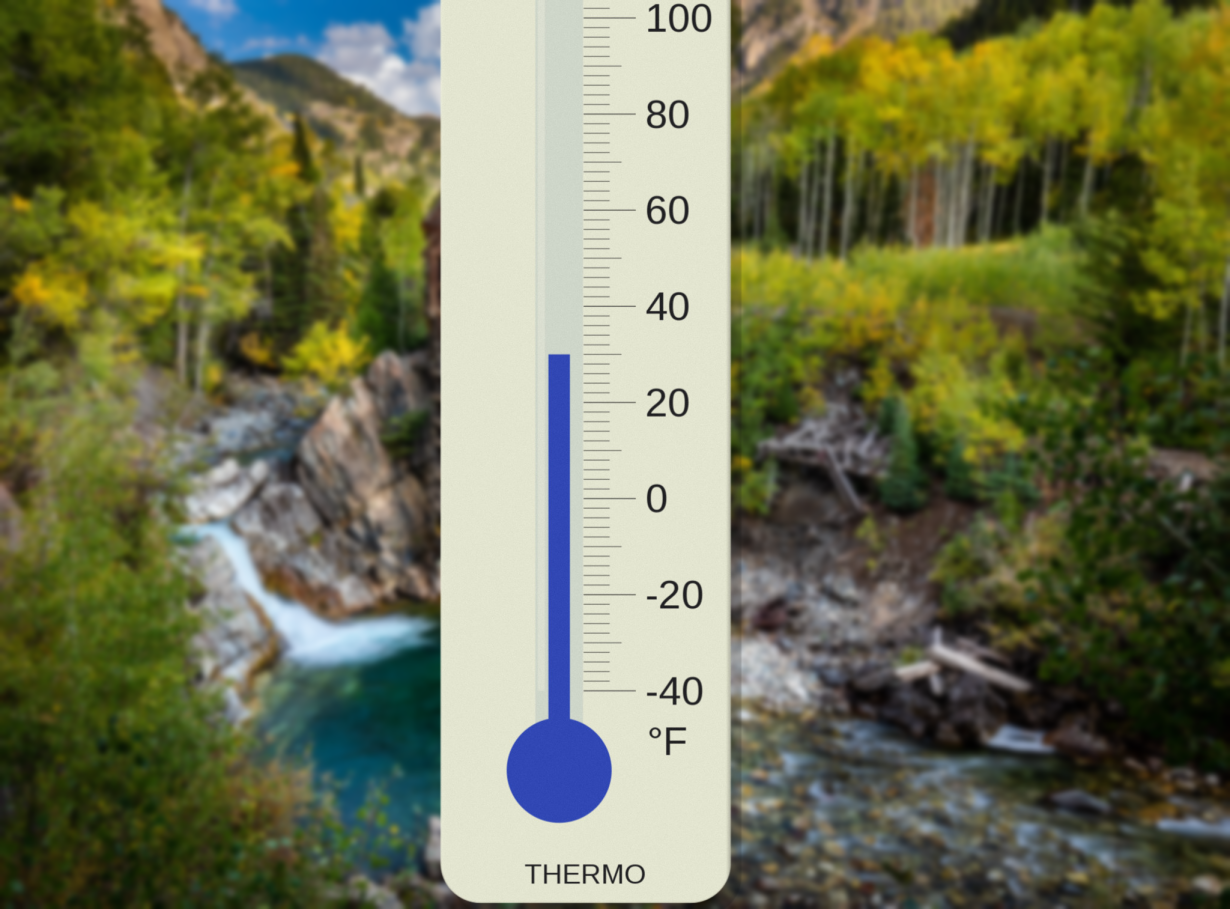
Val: 30 °F
